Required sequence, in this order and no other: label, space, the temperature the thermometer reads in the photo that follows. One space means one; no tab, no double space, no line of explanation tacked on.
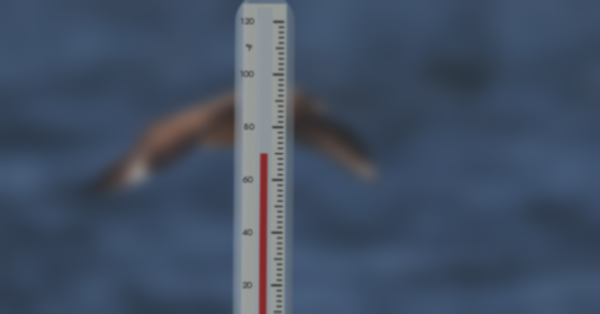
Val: 70 °F
